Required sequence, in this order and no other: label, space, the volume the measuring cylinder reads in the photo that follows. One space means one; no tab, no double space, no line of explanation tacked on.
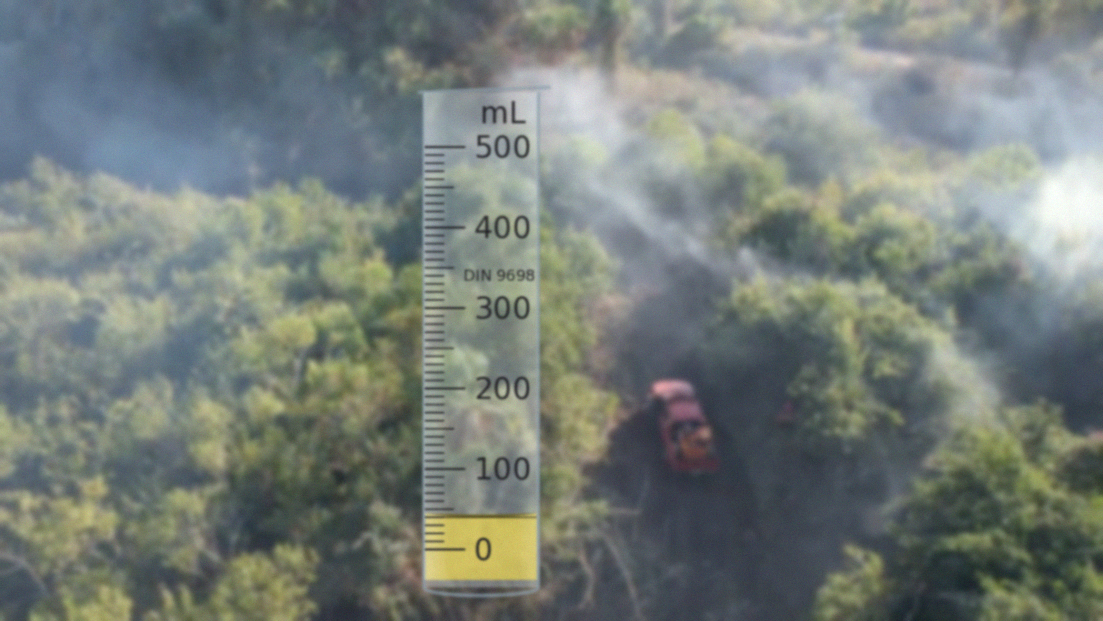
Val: 40 mL
